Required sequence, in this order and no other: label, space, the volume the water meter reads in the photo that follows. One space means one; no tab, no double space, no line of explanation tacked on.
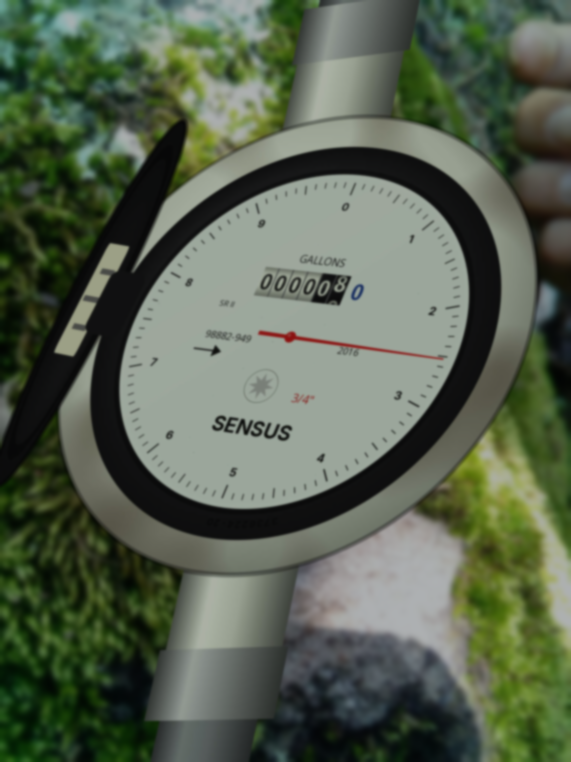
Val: 82.5 gal
